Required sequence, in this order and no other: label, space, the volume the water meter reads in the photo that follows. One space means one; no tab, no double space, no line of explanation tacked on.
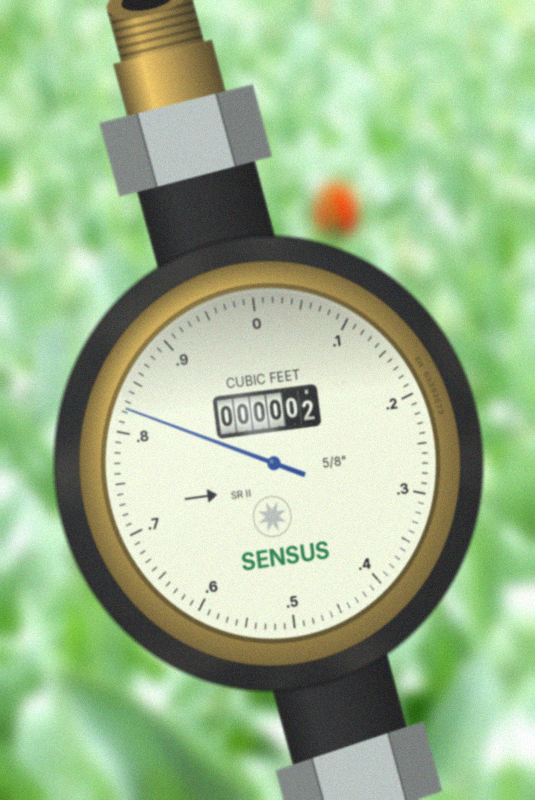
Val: 1.82 ft³
